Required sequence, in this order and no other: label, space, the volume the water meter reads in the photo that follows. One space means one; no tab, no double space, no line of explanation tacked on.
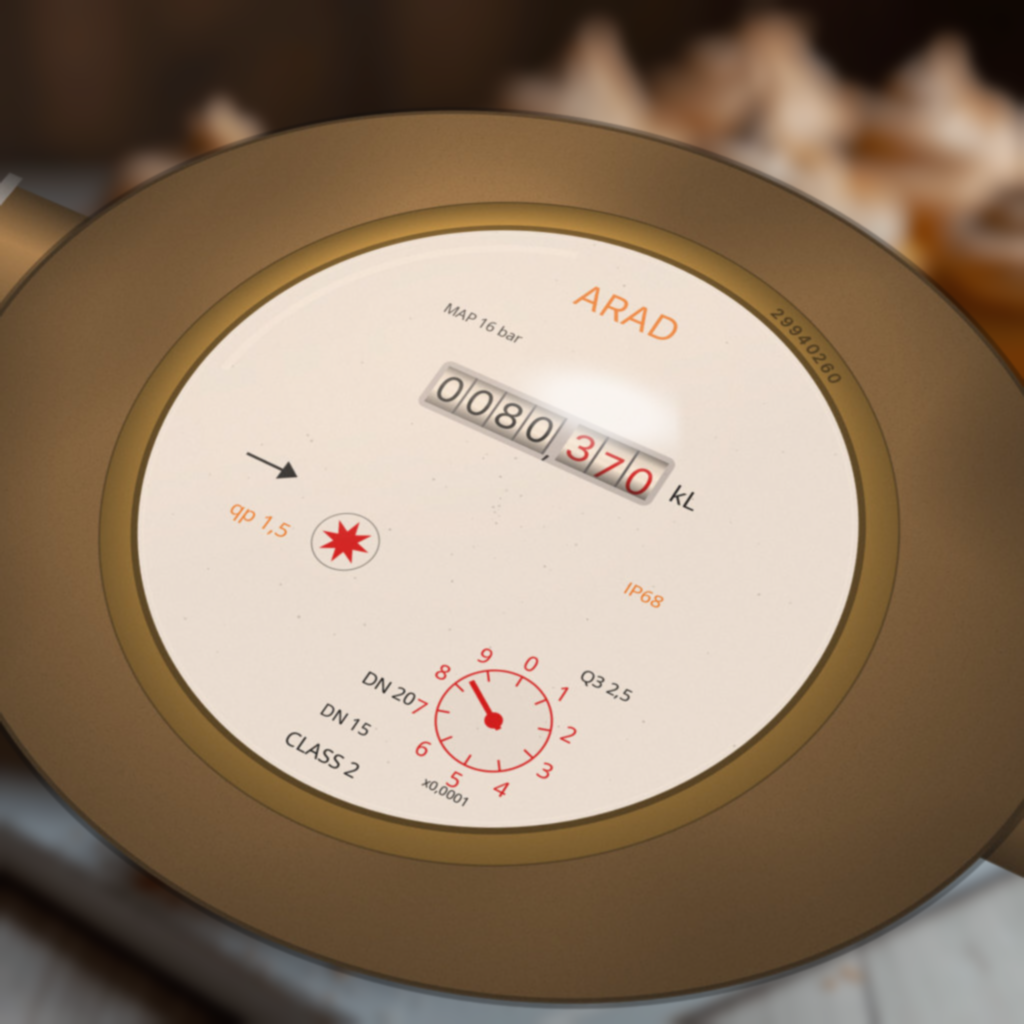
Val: 80.3698 kL
